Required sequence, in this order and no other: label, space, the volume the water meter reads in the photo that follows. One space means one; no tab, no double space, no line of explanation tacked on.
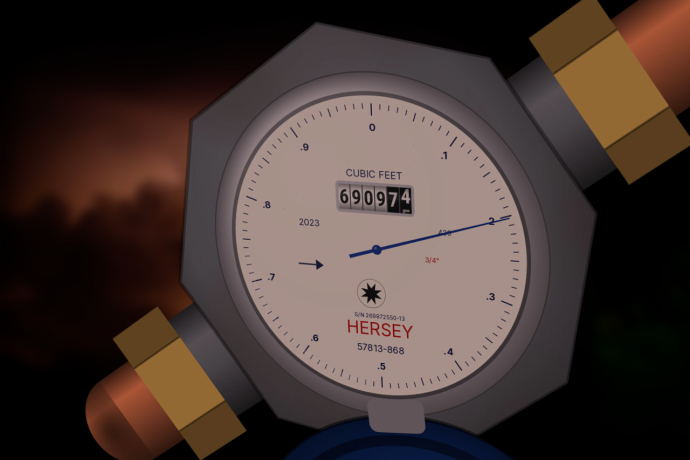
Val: 690974.20 ft³
